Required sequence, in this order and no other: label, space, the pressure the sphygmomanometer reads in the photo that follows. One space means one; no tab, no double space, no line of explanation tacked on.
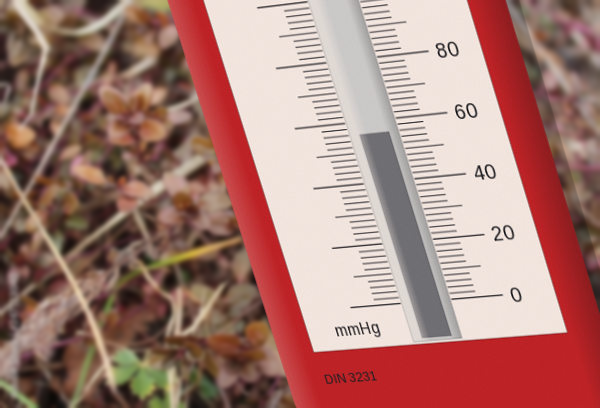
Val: 56 mmHg
